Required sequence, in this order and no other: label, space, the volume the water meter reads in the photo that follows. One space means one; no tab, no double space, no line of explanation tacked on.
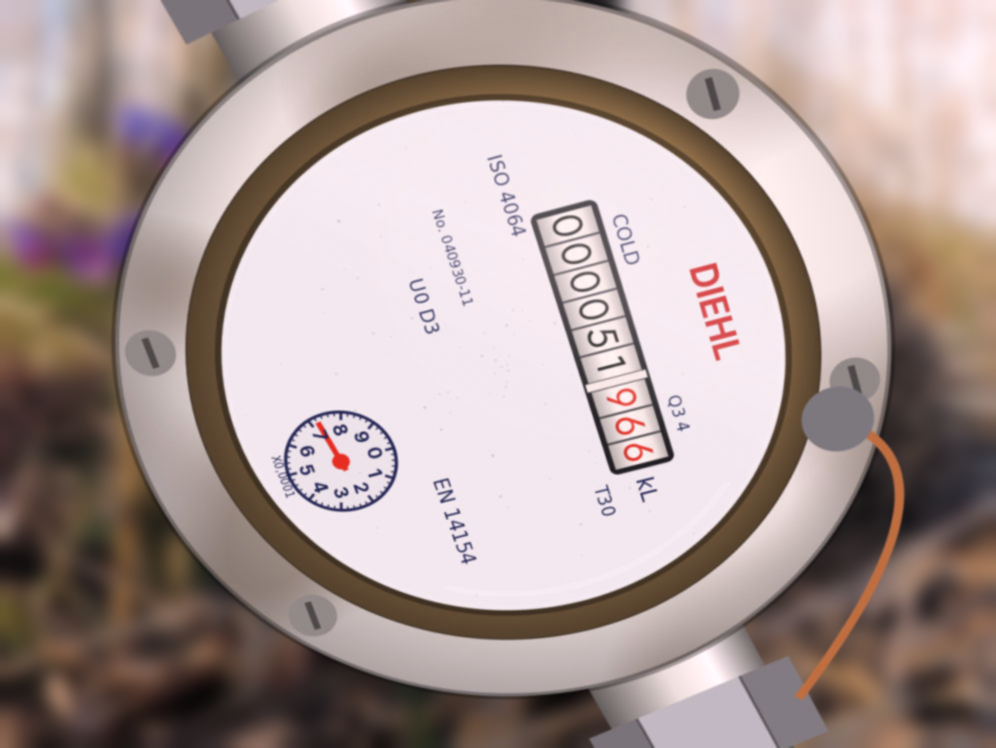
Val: 51.9667 kL
